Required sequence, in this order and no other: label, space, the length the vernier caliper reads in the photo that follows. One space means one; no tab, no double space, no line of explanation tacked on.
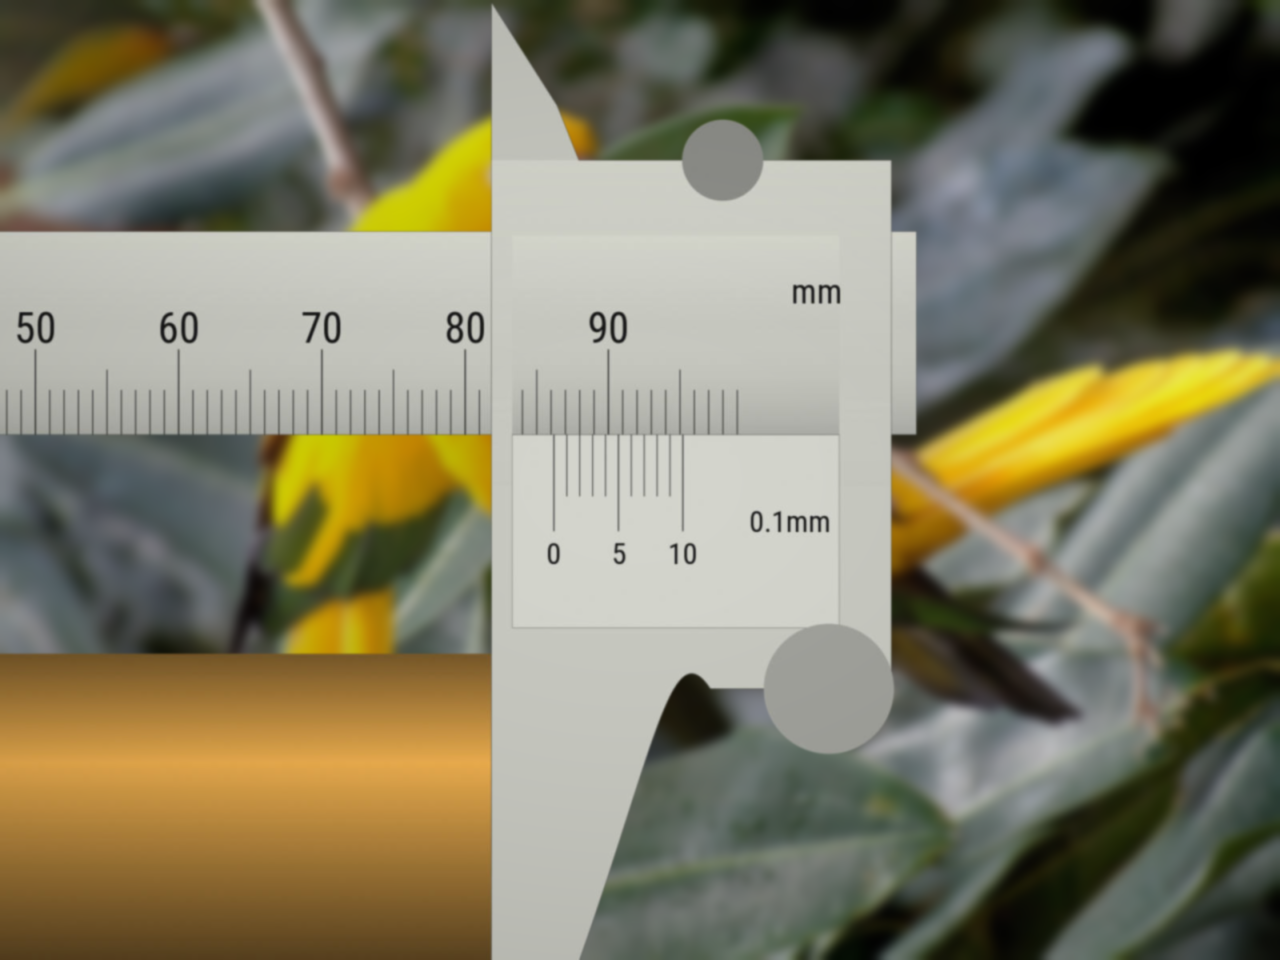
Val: 86.2 mm
